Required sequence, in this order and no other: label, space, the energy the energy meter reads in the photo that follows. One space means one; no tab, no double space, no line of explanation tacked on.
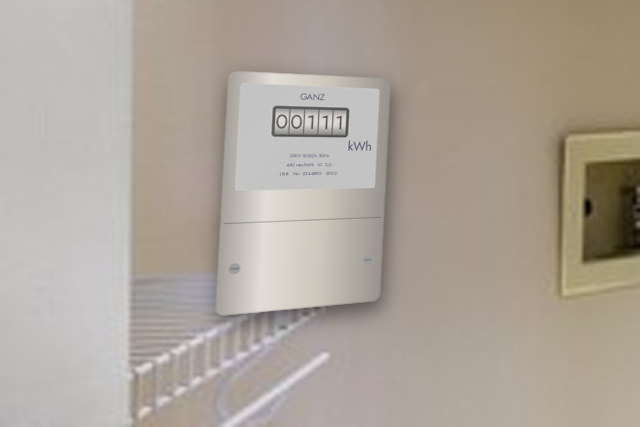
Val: 111 kWh
